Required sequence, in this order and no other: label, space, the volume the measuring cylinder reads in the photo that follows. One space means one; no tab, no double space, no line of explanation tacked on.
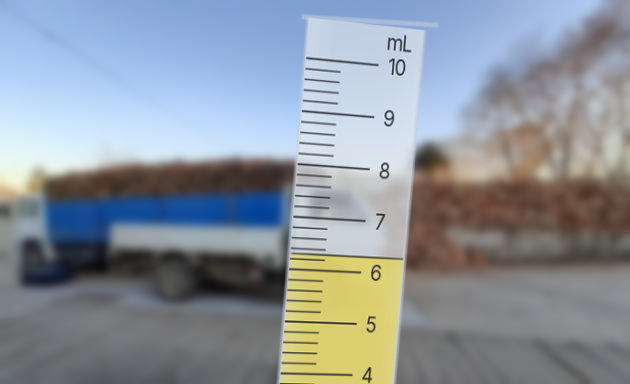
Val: 6.3 mL
